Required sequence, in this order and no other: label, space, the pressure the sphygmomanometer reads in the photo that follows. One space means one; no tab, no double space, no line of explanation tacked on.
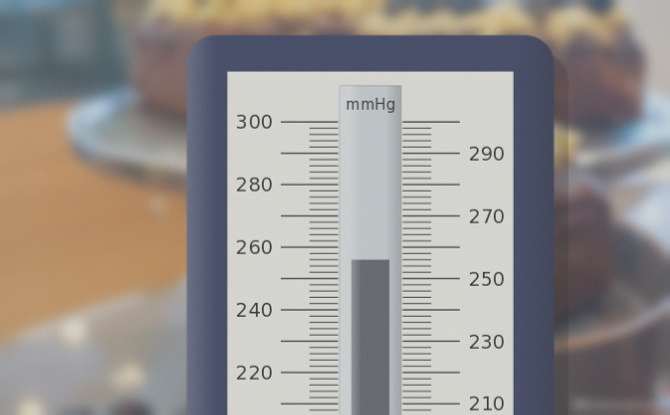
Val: 256 mmHg
